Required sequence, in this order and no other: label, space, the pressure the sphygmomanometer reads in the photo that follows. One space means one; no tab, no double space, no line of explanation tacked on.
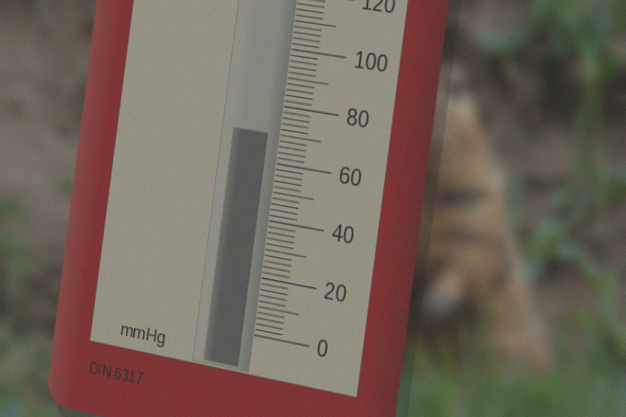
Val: 70 mmHg
